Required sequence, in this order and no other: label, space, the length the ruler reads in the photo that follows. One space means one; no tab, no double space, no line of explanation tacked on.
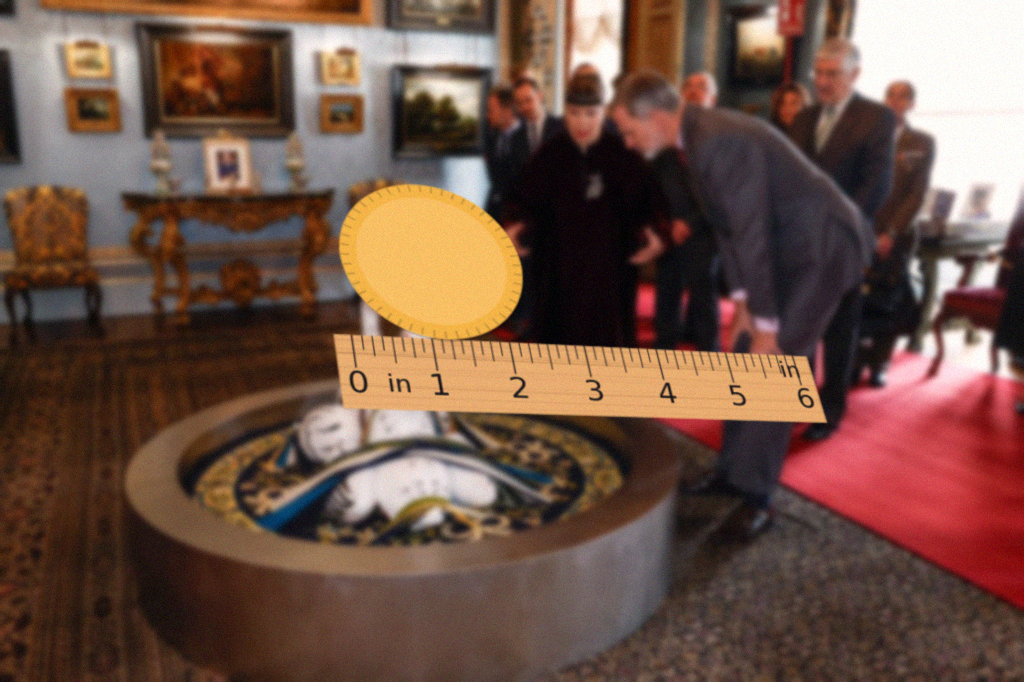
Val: 2.375 in
